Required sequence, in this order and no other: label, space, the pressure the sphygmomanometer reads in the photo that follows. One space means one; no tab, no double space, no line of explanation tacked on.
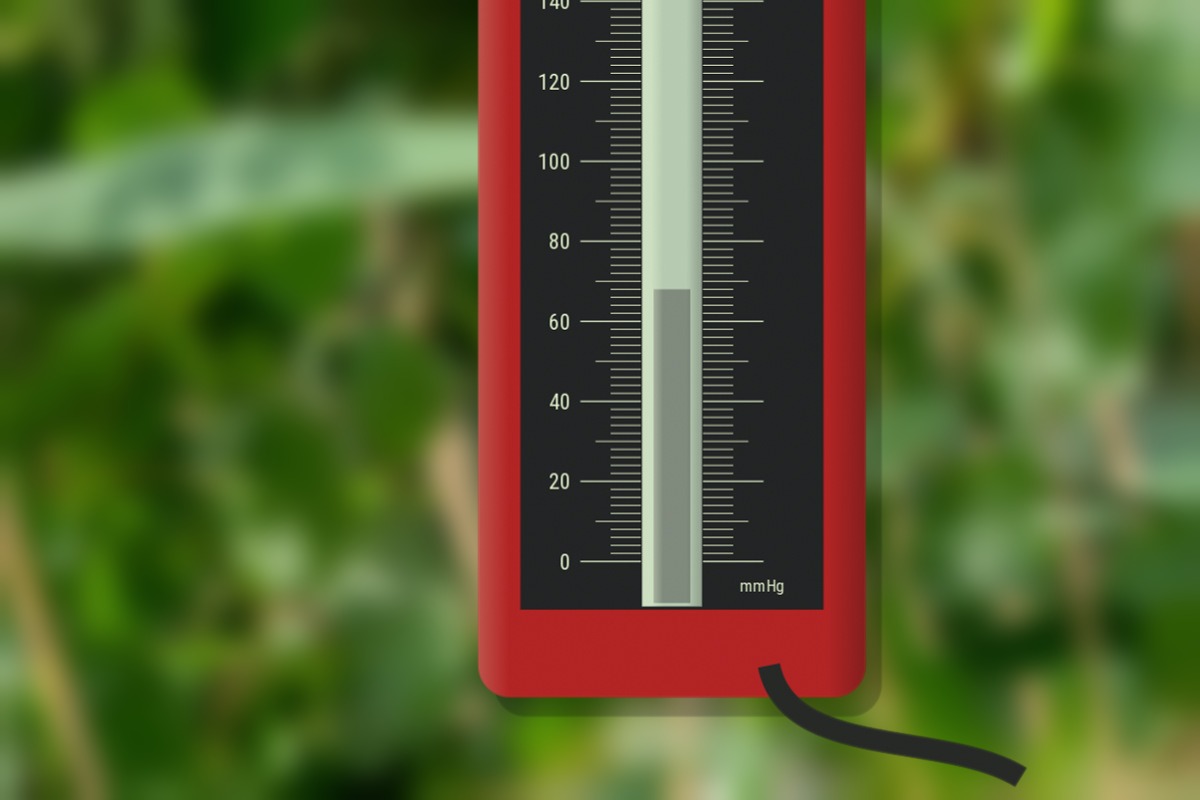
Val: 68 mmHg
